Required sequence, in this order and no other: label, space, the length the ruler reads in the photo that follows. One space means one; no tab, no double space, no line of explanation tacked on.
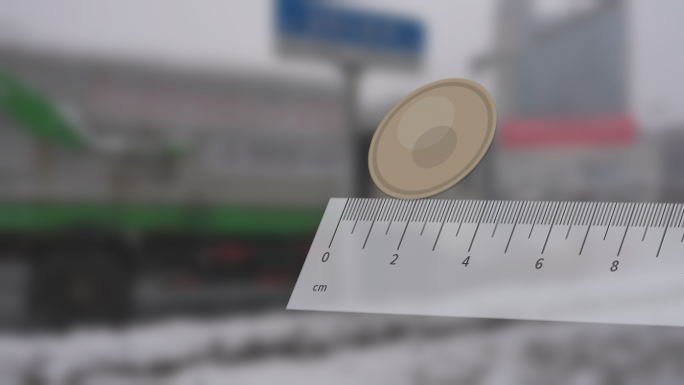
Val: 3.5 cm
